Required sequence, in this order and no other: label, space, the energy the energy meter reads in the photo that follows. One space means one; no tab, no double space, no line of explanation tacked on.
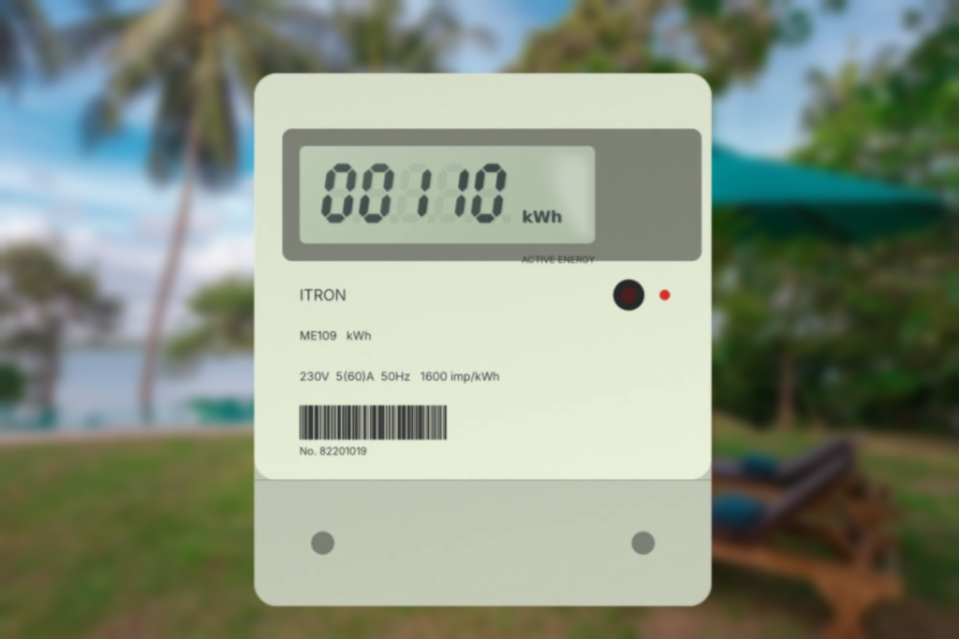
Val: 110 kWh
